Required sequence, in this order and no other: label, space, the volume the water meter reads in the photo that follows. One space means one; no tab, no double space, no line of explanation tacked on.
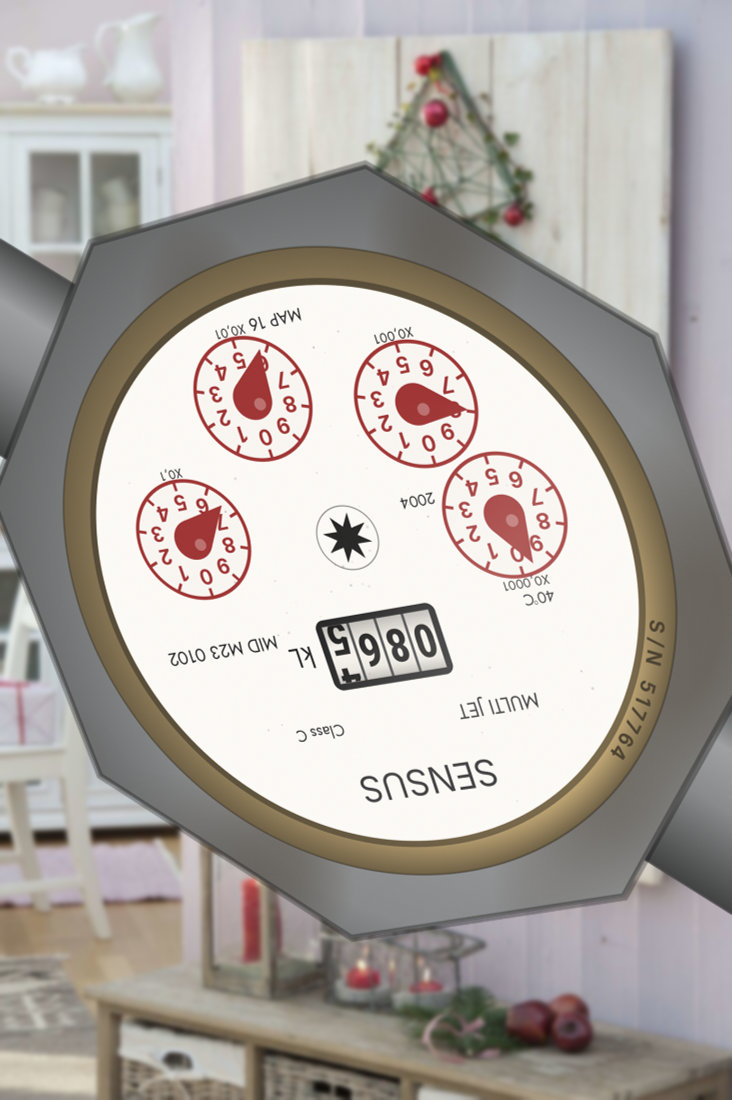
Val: 864.6579 kL
